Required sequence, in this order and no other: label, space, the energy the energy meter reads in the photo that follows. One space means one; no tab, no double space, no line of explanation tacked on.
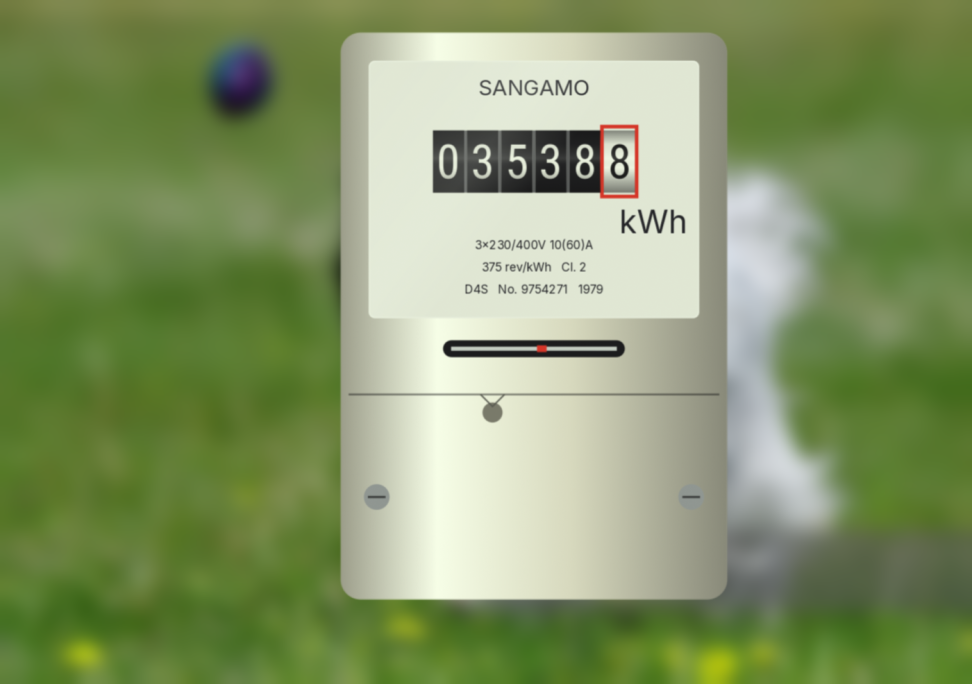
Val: 3538.8 kWh
